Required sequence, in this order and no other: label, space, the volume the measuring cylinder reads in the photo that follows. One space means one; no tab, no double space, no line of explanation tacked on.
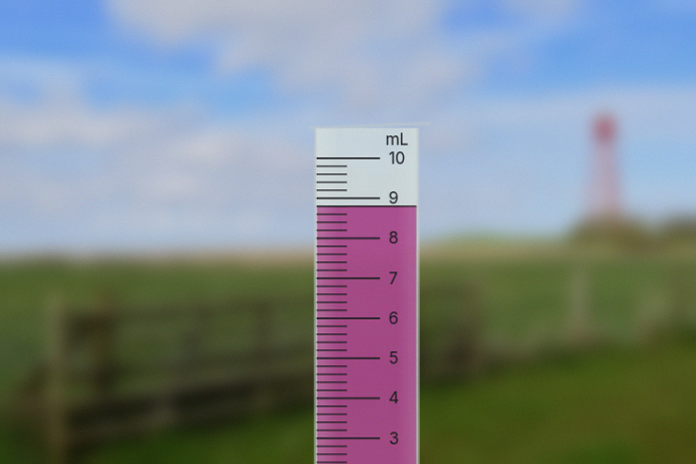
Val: 8.8 mL
